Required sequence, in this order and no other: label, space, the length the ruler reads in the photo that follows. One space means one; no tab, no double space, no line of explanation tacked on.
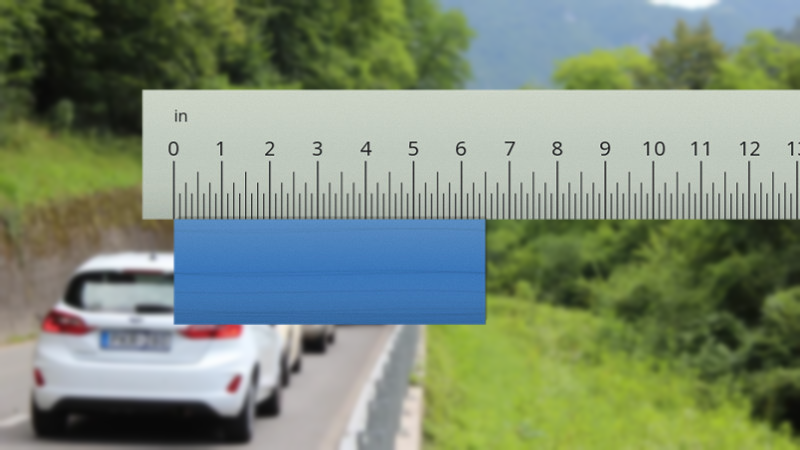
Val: 6.5 in
